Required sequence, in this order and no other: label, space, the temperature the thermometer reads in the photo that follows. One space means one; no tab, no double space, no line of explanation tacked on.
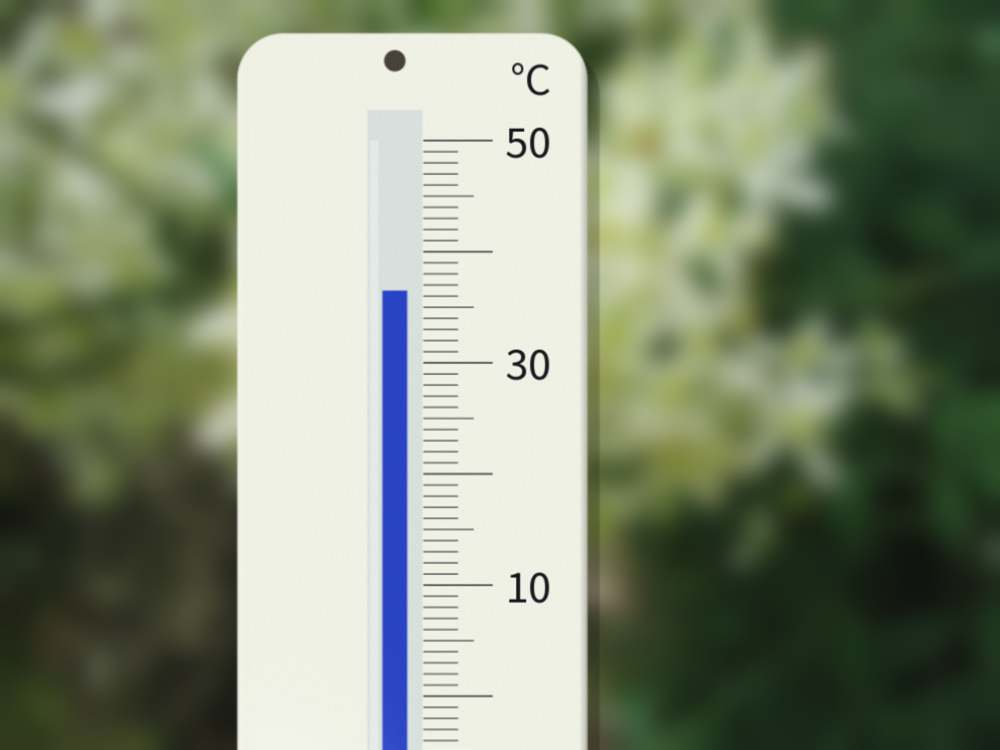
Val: 36.5 °C
